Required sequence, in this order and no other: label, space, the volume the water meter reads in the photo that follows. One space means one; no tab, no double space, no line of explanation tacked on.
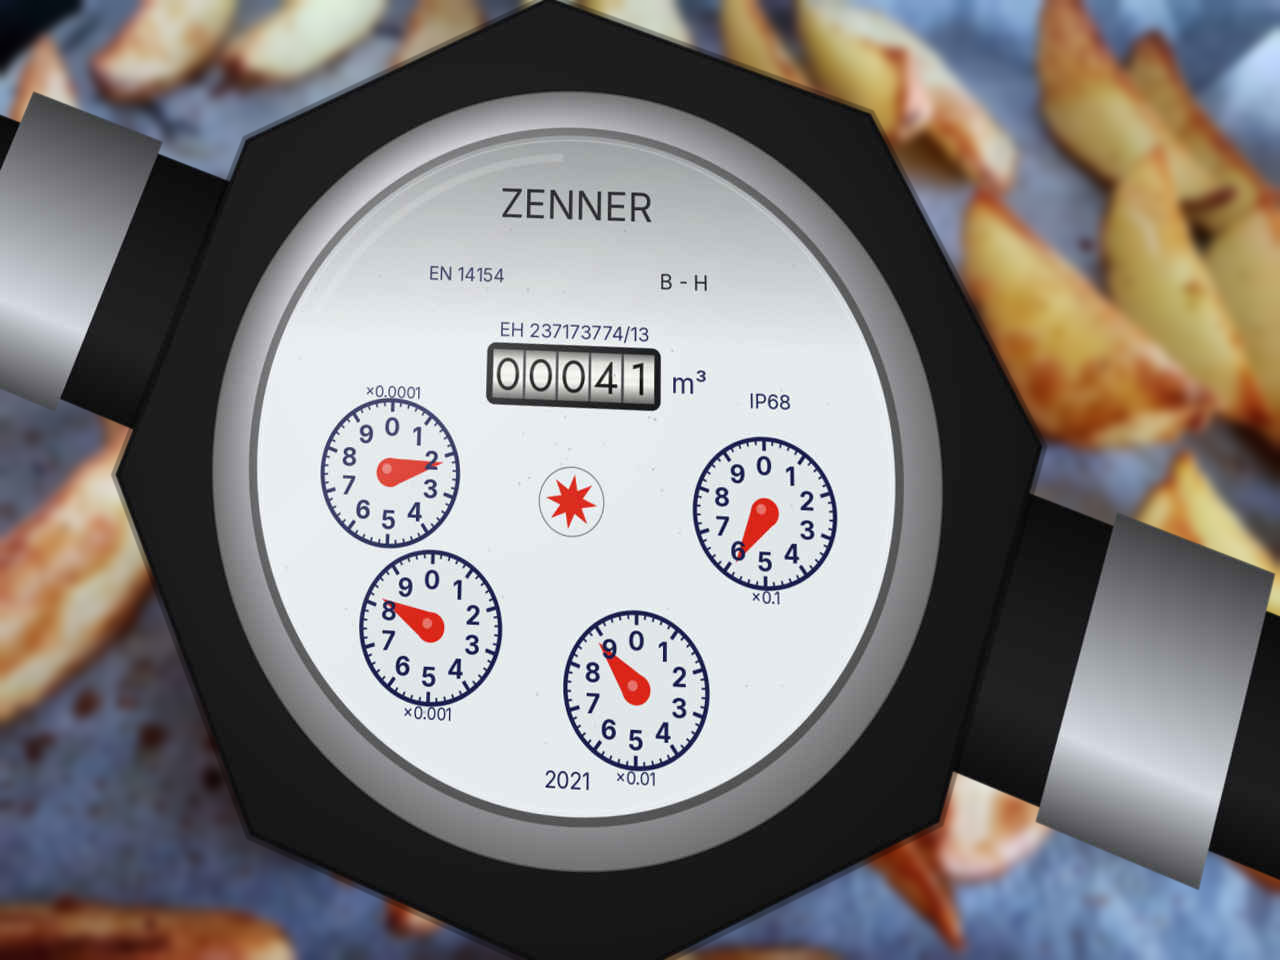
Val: 41.5882 m³
